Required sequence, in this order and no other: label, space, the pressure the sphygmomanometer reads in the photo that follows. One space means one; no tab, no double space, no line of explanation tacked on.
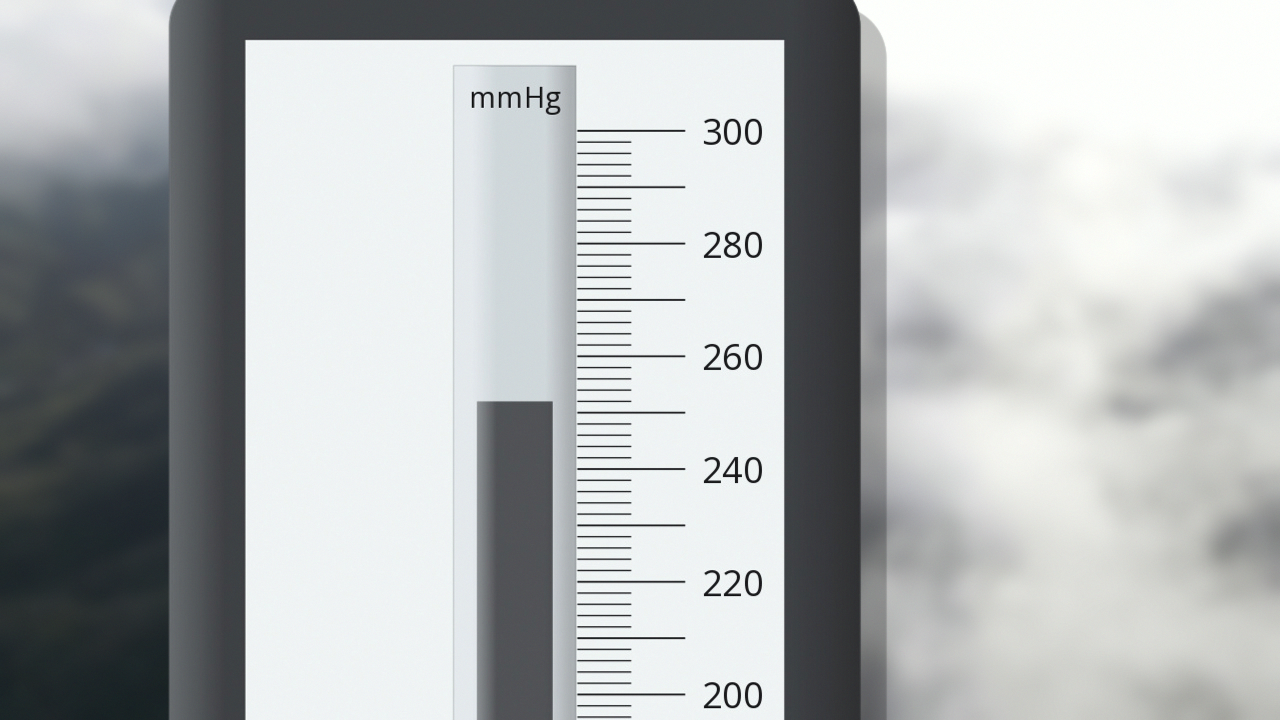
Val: 252 mmHg
